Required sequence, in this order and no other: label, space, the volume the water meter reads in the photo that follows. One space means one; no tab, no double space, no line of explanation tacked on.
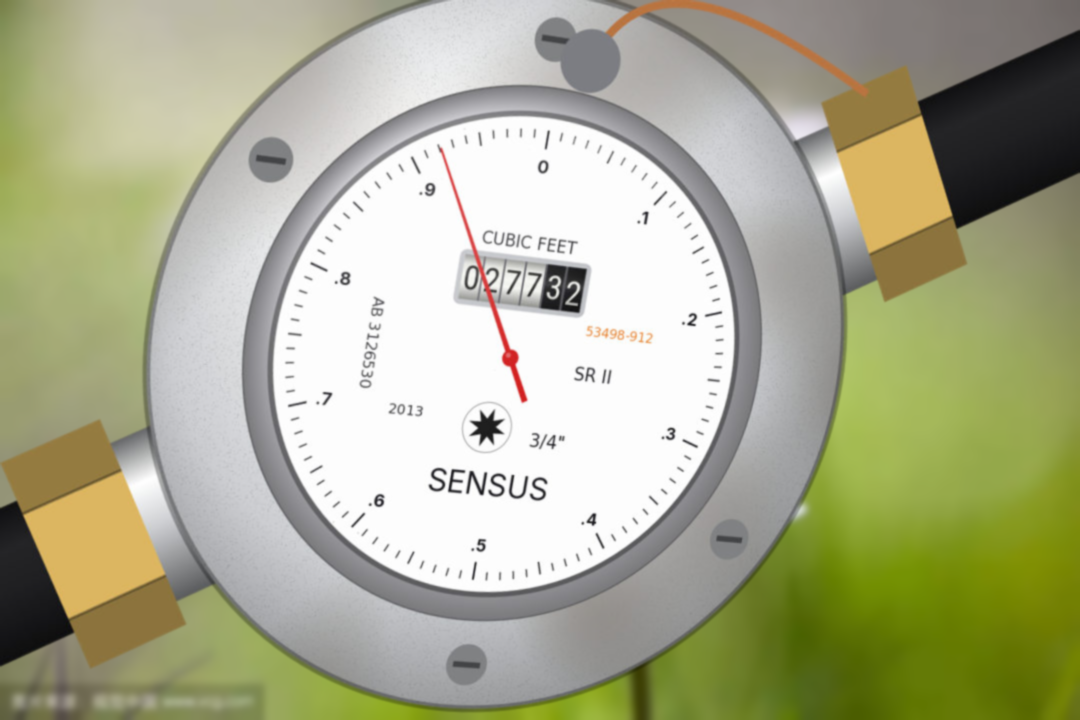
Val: 27731.92 ft³
